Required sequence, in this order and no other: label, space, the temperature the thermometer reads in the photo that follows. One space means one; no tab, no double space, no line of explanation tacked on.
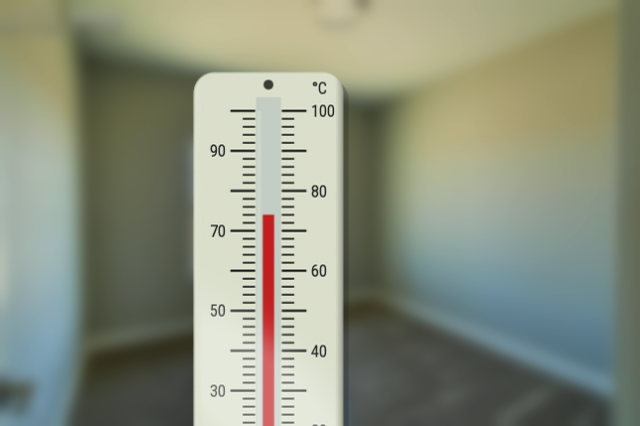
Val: 74 °C
